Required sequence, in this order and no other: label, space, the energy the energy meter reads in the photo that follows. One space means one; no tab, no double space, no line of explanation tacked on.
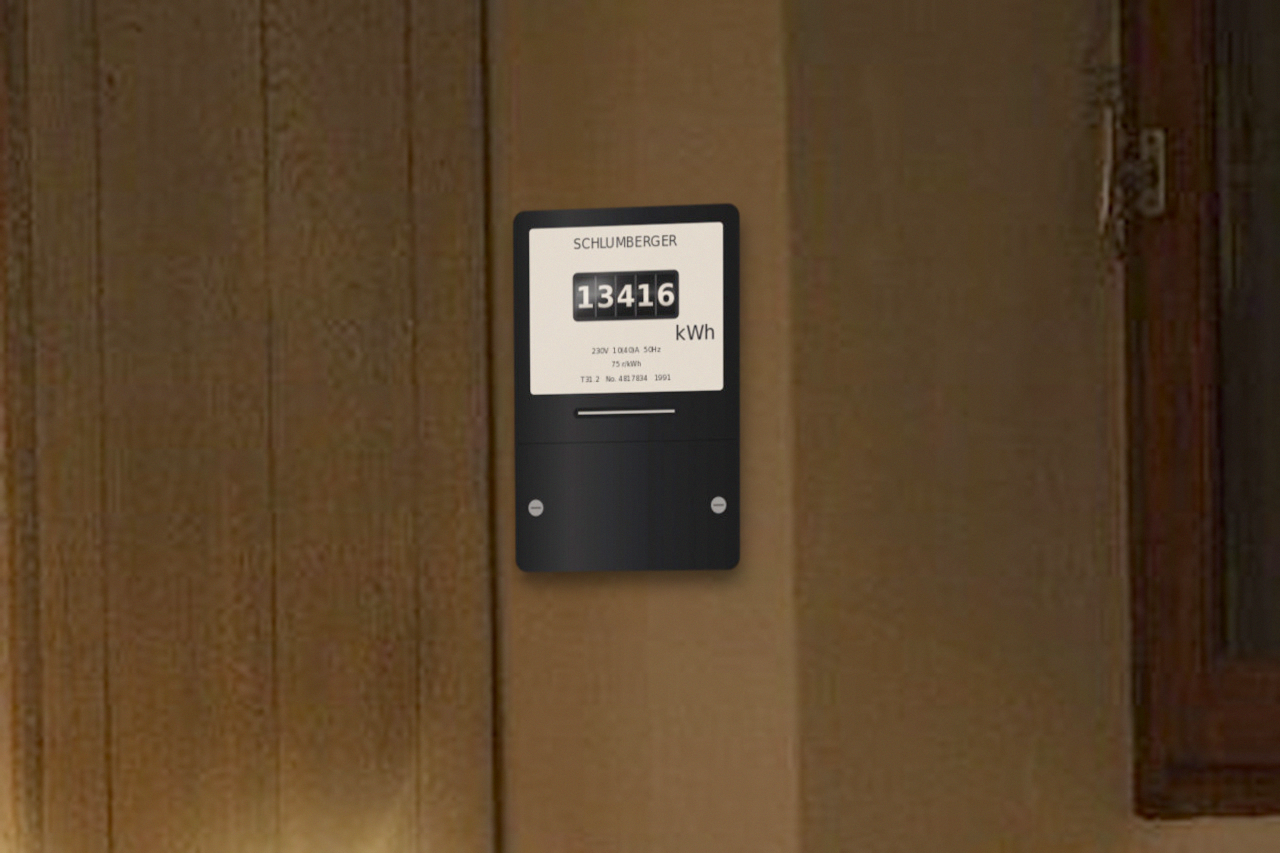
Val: 13416 kWh
